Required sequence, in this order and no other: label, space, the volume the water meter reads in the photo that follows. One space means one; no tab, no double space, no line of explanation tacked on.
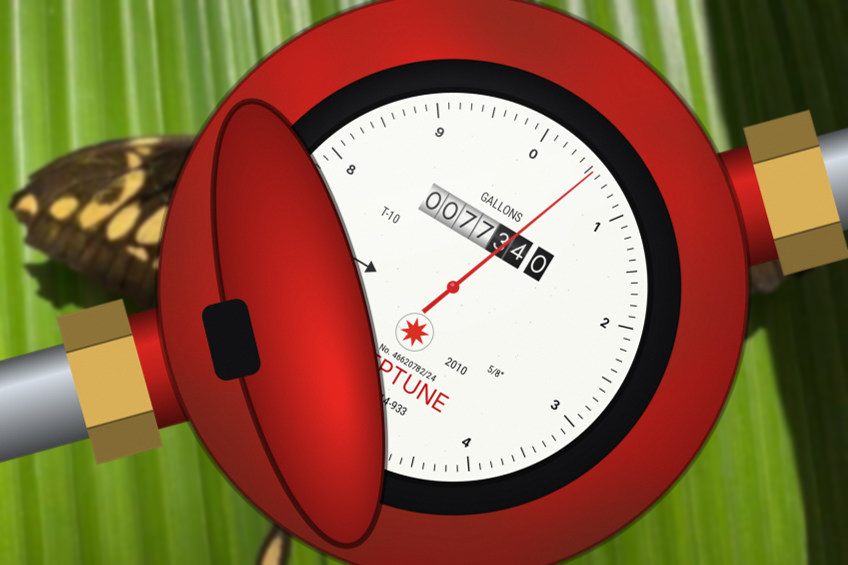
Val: 77340.5 gal
